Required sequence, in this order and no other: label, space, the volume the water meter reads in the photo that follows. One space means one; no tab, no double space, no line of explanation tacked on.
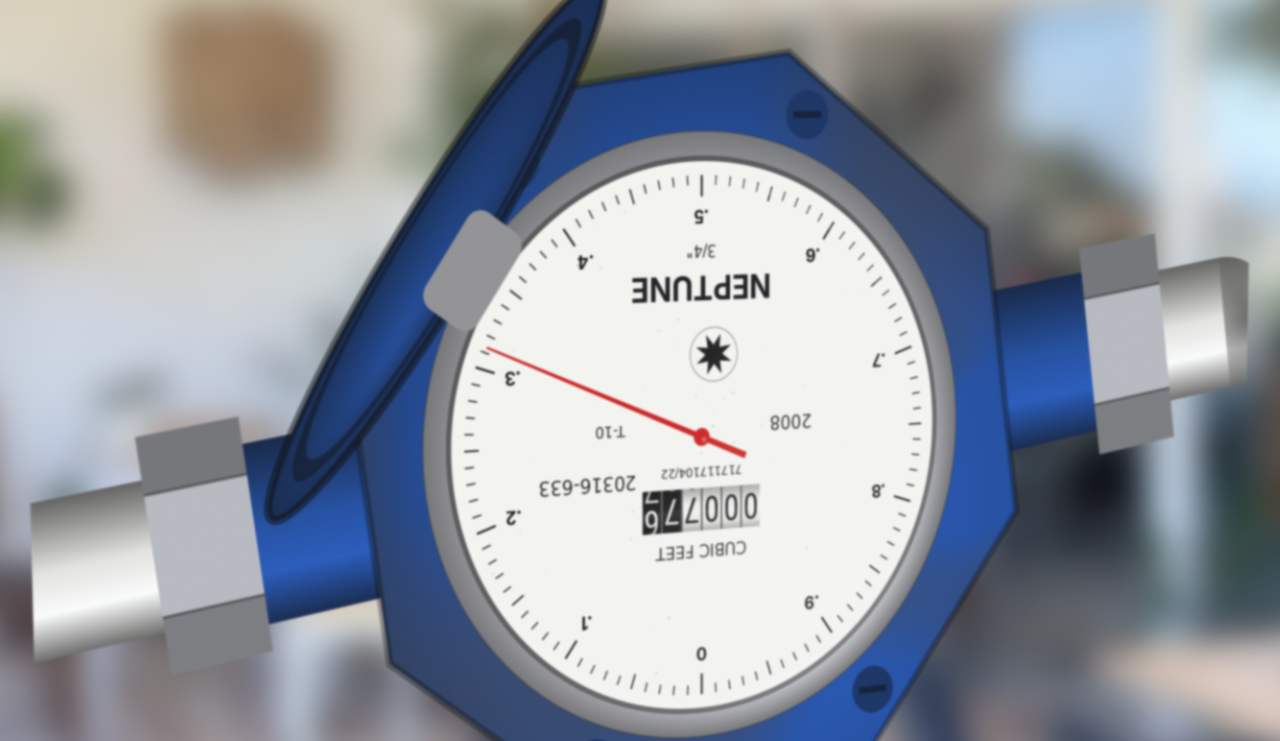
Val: 776.31 ft³
